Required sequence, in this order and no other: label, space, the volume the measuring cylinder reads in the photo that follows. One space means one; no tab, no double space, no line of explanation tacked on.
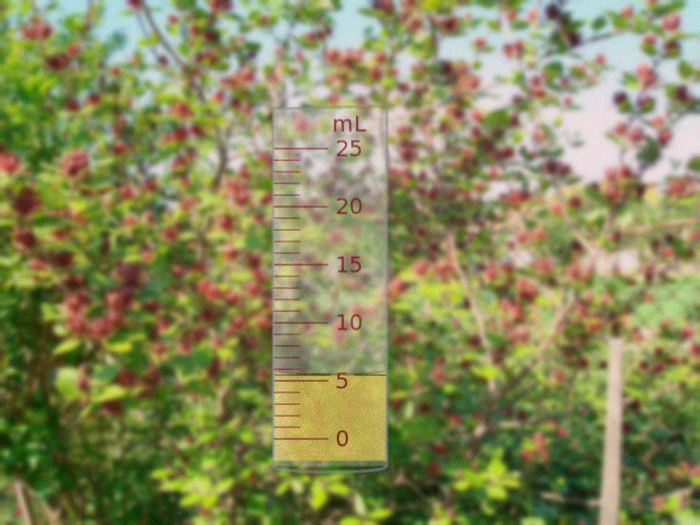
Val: 5.5 mL
